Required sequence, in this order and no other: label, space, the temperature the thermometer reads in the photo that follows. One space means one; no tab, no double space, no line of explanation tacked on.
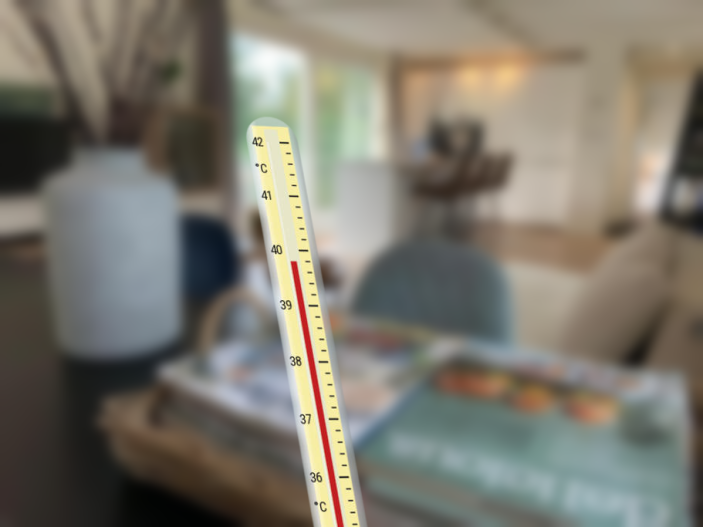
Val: 39.8 °C
